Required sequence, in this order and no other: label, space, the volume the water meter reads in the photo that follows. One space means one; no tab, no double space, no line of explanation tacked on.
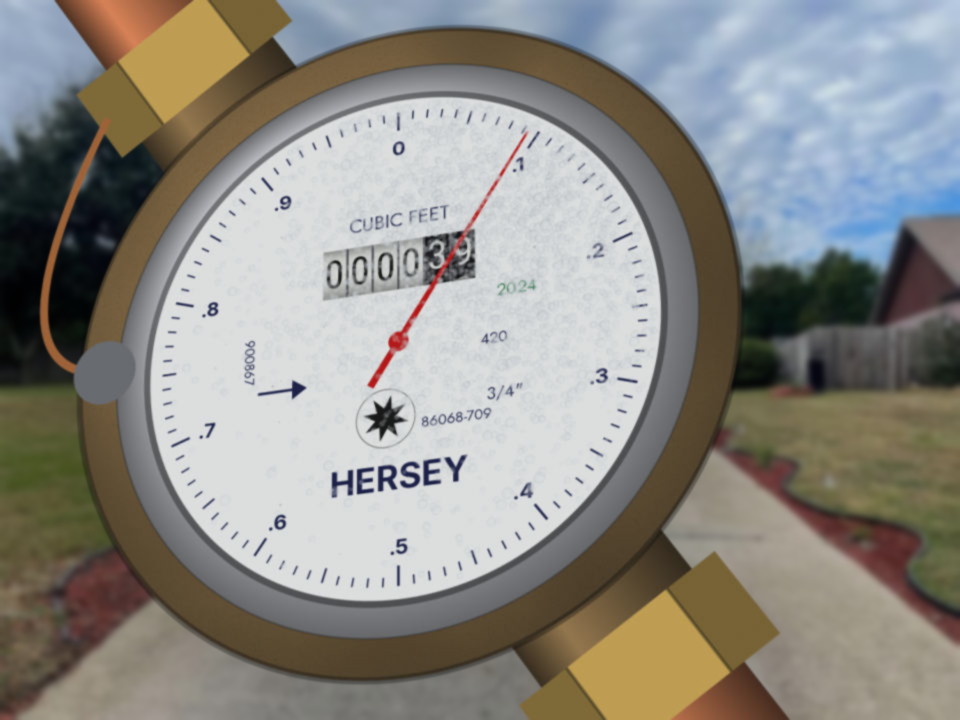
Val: 39.09 ft³
